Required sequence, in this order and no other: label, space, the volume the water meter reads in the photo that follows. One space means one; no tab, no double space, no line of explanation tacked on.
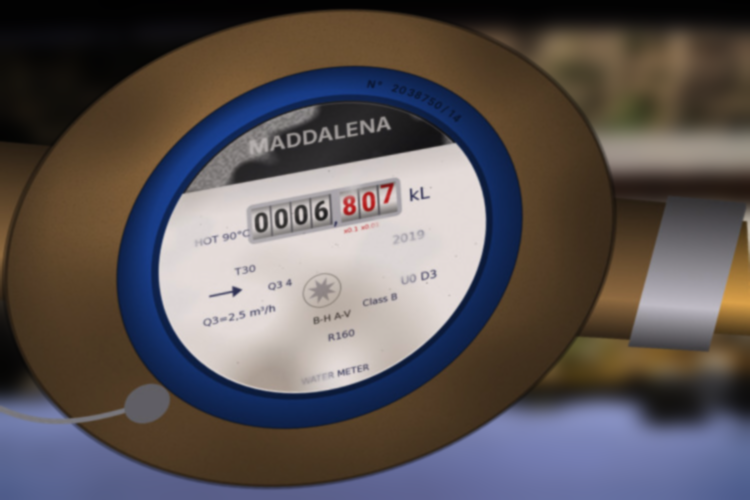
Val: 6.807 kL
